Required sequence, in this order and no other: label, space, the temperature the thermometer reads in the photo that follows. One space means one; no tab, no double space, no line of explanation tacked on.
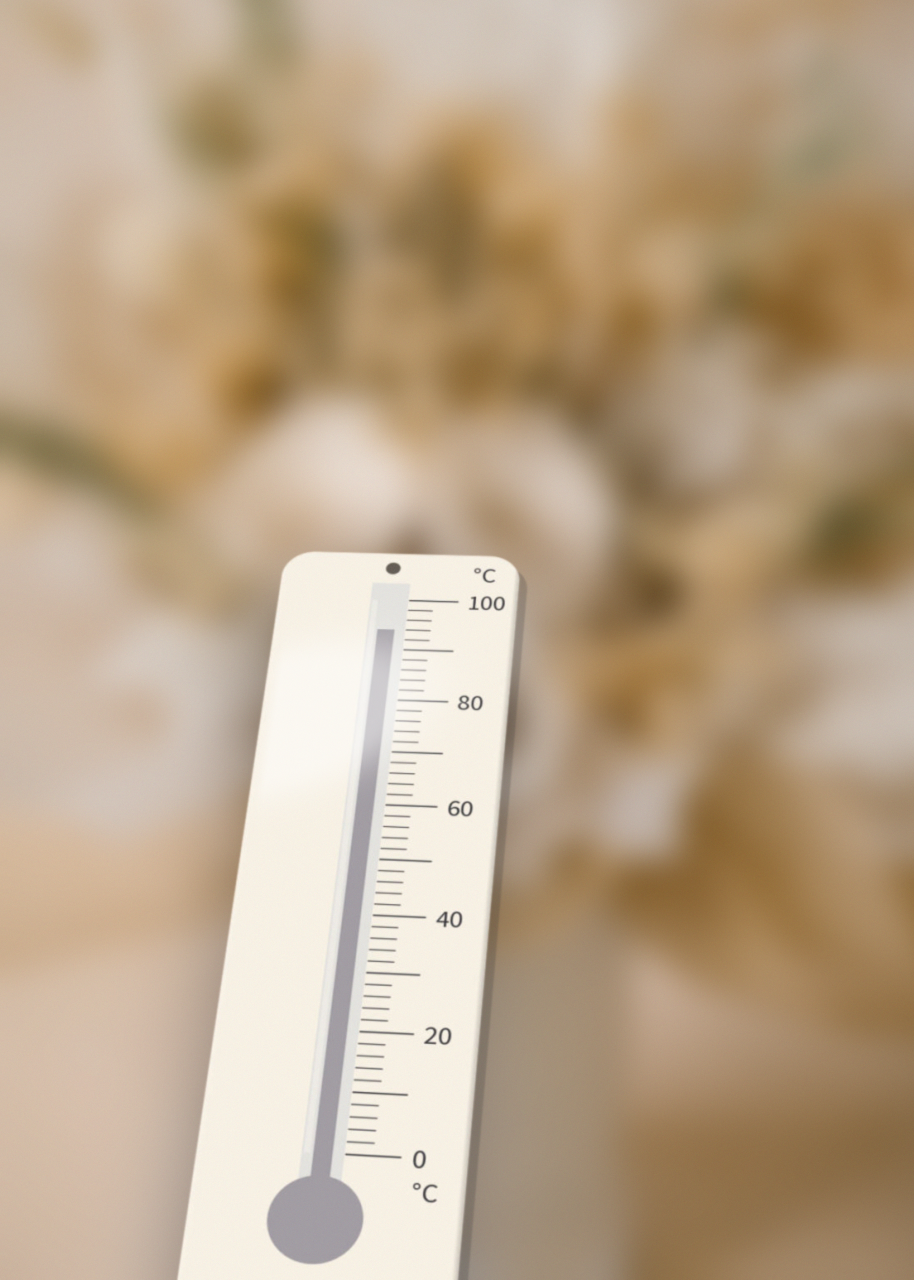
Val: 94 °C
